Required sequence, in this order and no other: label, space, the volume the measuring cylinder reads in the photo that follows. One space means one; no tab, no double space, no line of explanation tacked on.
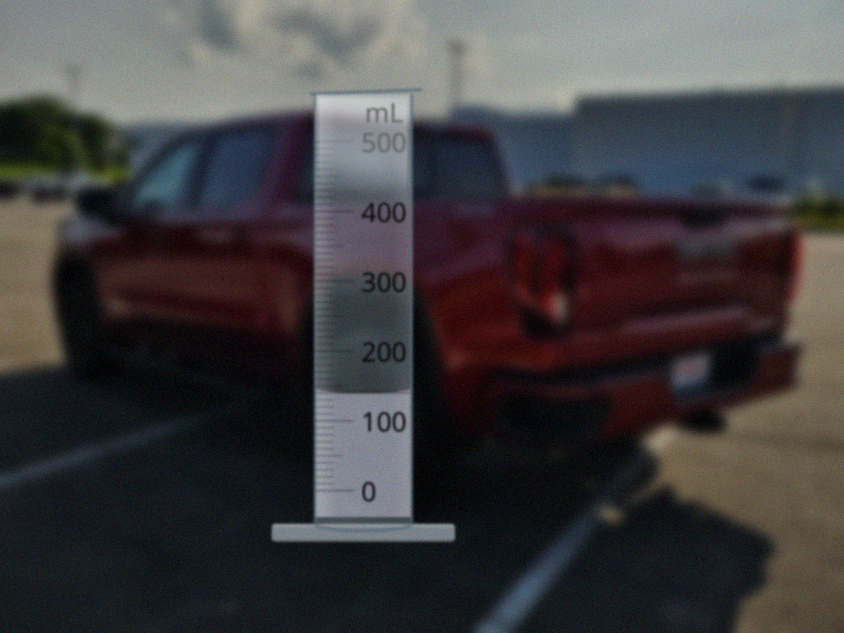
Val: 140 mL
